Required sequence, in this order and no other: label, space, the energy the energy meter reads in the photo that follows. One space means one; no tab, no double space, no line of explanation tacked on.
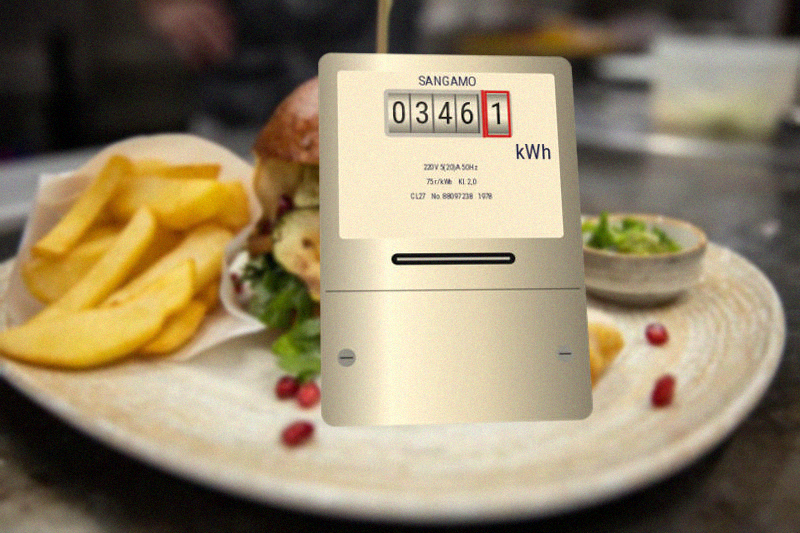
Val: 346.1 kWh
